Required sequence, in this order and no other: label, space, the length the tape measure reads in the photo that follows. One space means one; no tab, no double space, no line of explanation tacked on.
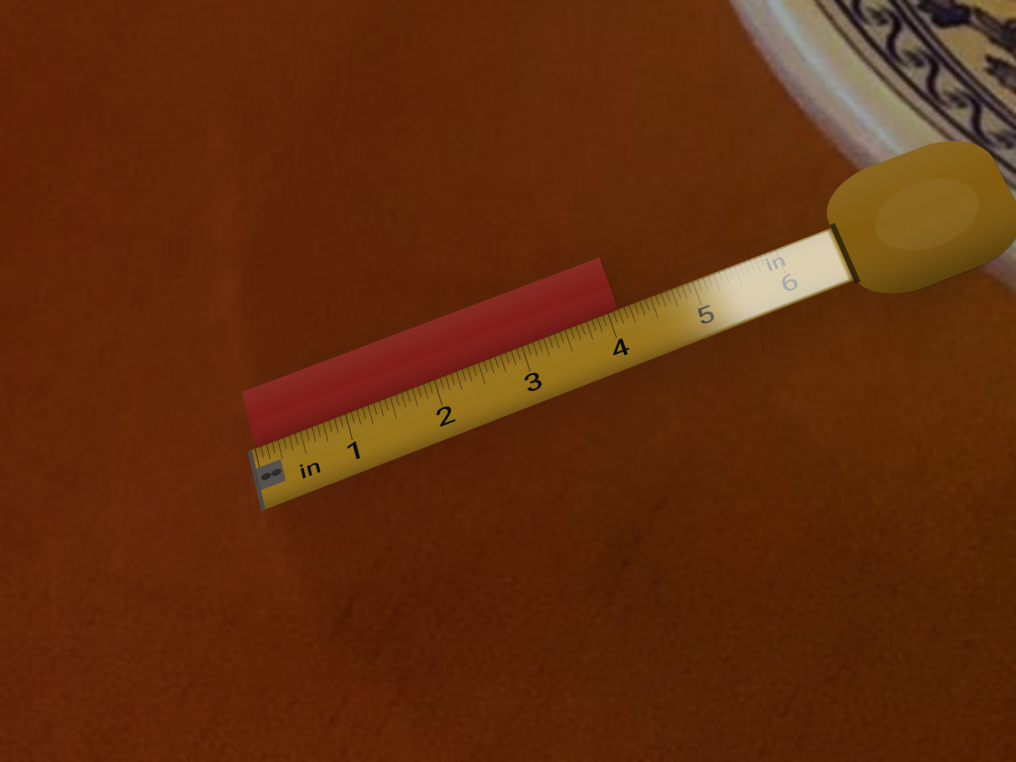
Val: 4.125 in
